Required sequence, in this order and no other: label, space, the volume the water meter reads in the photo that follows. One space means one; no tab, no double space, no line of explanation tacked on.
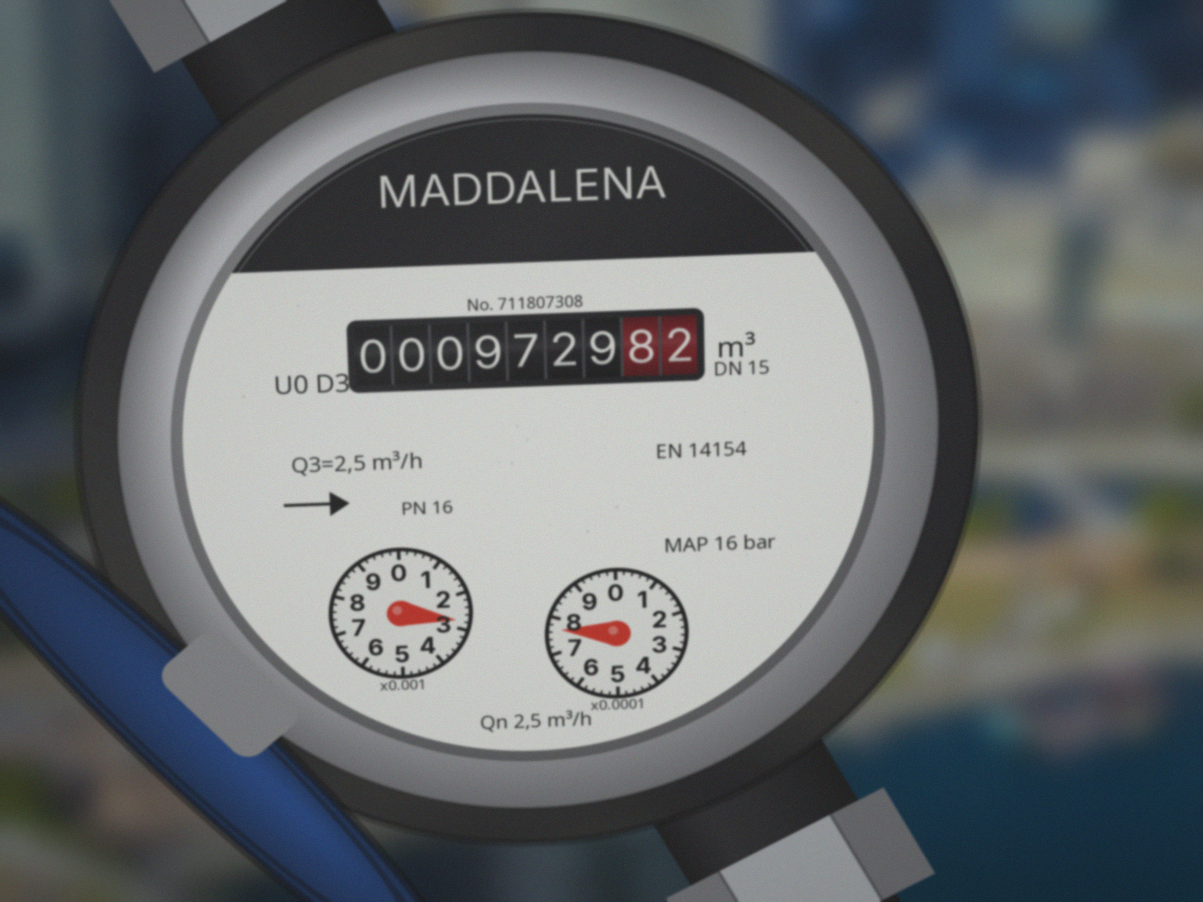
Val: 9729.8227 m³
